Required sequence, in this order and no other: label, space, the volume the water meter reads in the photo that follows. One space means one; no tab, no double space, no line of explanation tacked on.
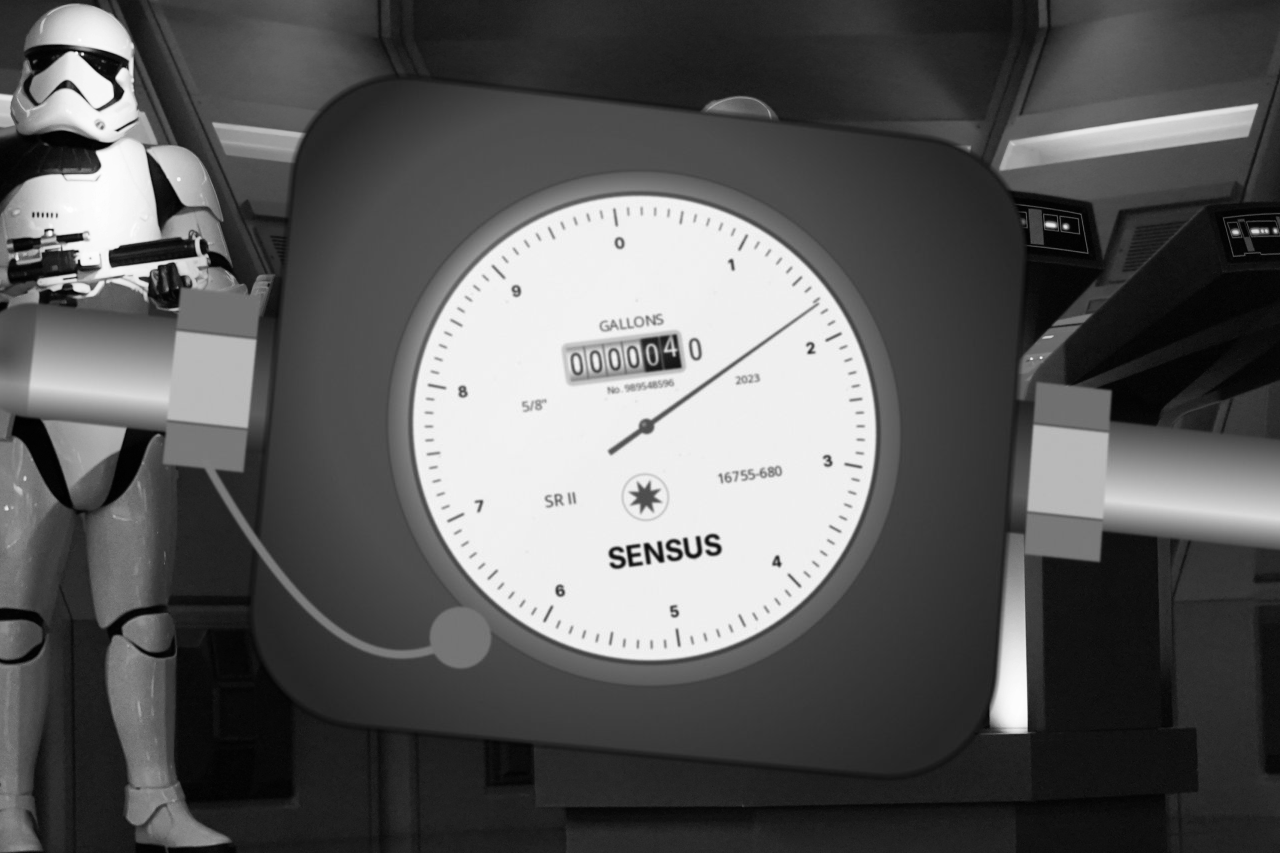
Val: 41.7 gal
